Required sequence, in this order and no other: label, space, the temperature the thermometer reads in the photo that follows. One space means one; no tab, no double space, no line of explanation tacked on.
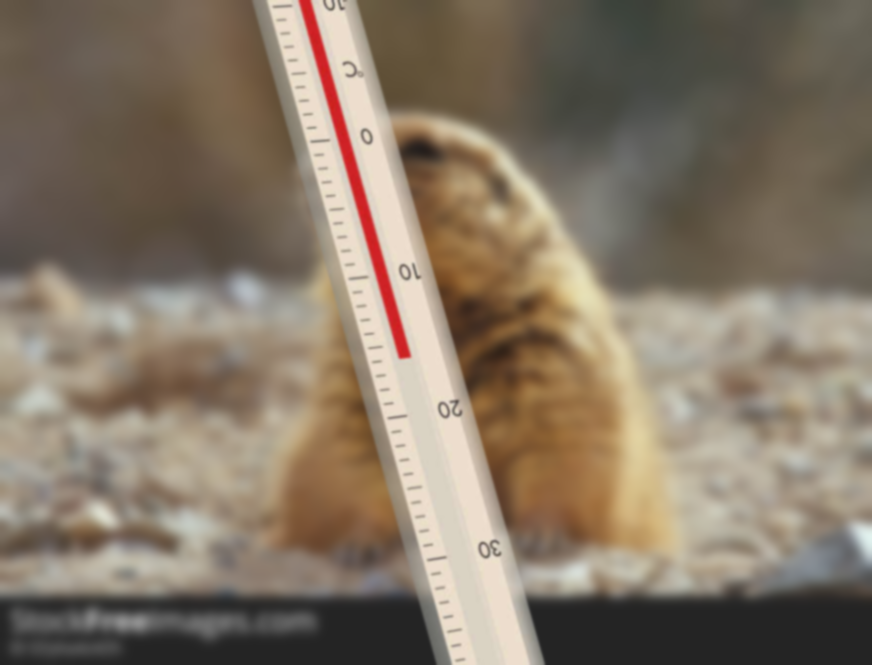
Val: 16 °C
